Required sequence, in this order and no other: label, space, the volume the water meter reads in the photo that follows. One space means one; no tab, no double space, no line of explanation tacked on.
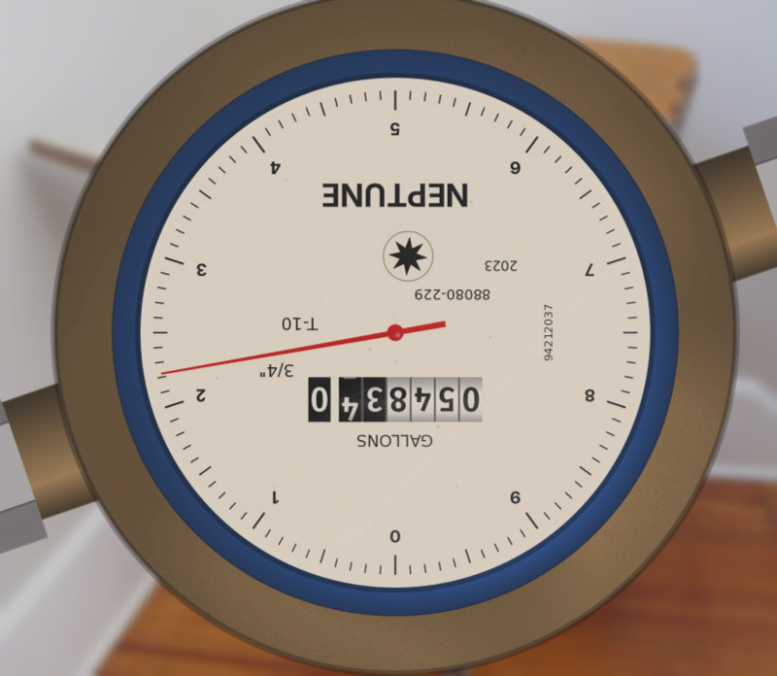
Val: 548342.2 gal
